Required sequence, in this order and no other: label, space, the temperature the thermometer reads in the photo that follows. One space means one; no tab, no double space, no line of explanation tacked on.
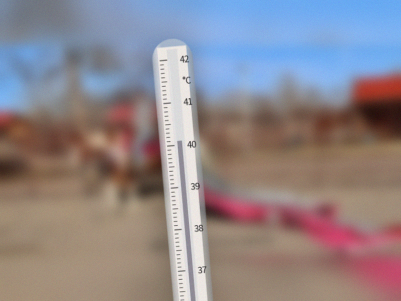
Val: 40.1 °C
